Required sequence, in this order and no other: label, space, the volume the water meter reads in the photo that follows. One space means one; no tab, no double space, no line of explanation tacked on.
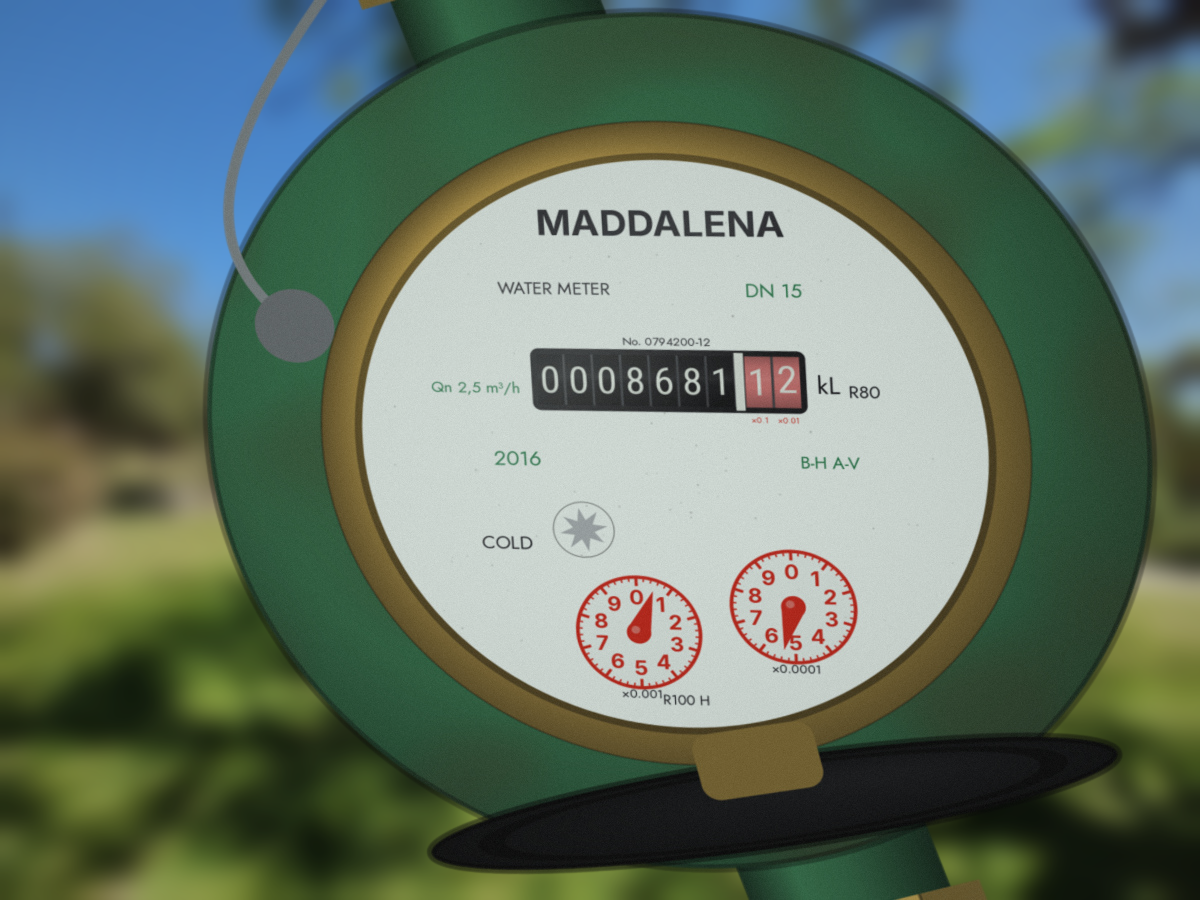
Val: 8681.1205 kL
